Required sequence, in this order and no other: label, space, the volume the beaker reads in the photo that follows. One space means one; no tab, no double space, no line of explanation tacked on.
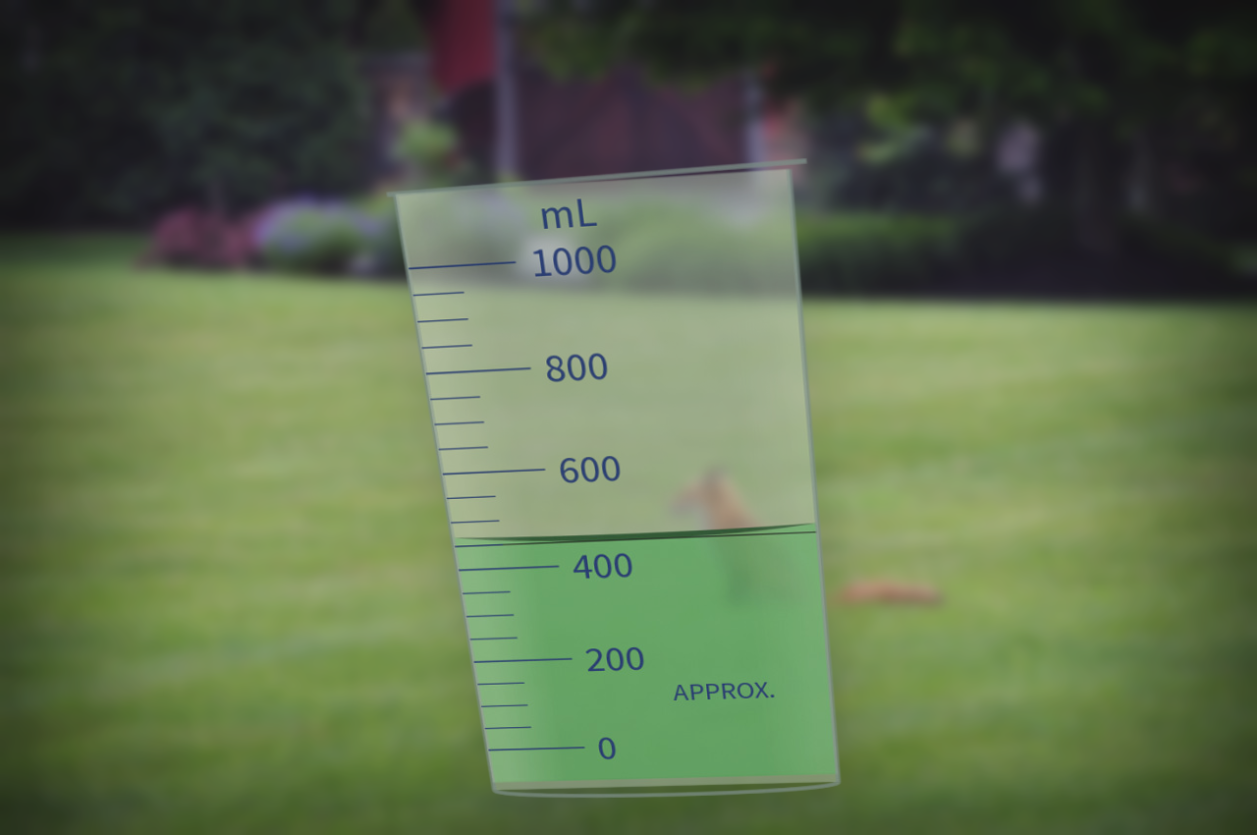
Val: 450 mL
